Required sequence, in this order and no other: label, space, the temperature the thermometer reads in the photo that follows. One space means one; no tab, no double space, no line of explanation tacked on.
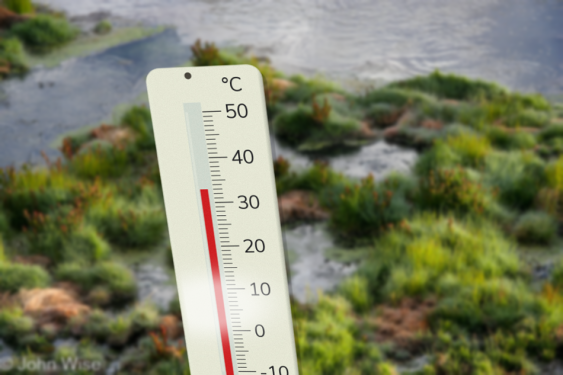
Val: 33 °C
